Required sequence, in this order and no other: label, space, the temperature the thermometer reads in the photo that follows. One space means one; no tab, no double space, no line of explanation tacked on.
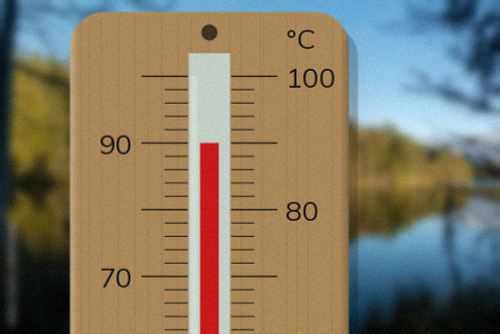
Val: 90 °C
